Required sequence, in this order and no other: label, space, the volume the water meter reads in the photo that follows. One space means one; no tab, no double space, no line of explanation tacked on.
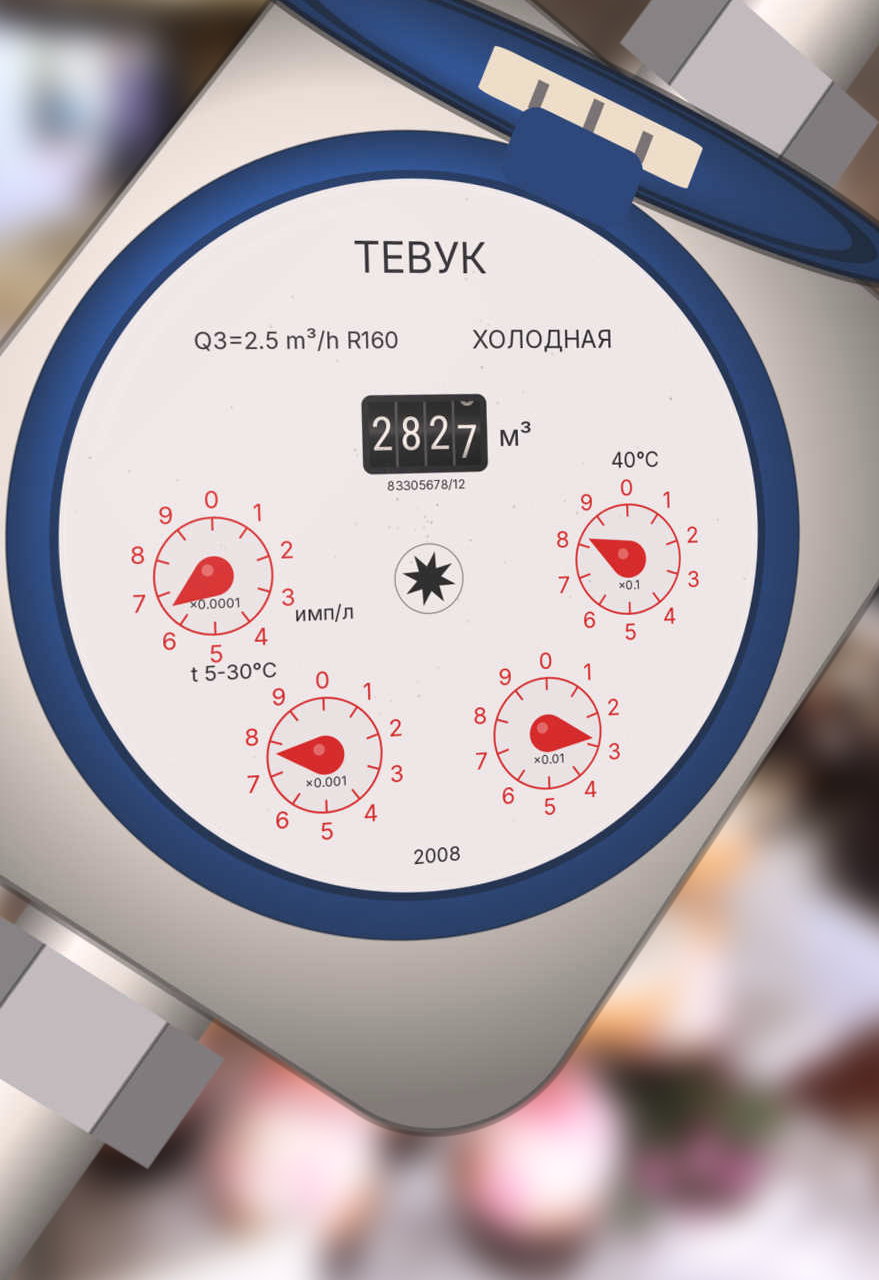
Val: 2826.8276 m³
